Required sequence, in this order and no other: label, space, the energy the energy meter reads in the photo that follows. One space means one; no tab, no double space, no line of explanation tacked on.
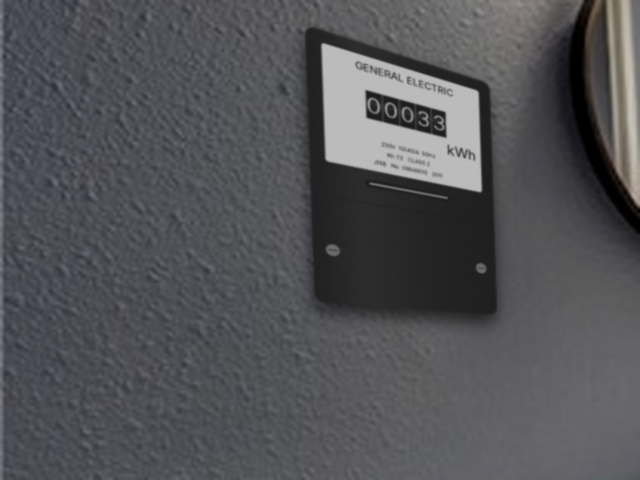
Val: 33 kWh
